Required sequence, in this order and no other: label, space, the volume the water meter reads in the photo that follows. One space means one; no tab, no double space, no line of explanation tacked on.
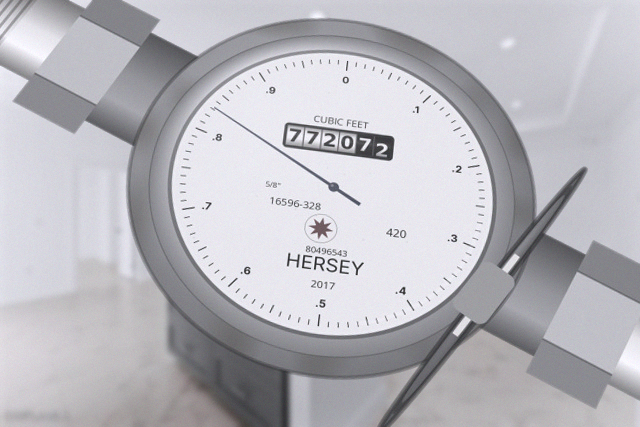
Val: 772071.83 ft³
